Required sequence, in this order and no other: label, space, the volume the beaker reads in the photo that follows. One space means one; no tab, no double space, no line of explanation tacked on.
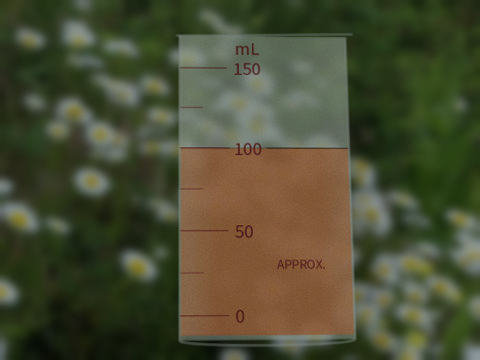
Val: 100 mL
